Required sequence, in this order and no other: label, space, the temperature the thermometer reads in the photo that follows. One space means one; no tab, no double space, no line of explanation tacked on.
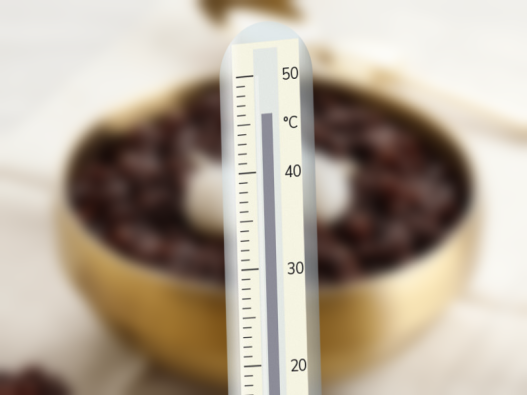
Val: 46 °C
